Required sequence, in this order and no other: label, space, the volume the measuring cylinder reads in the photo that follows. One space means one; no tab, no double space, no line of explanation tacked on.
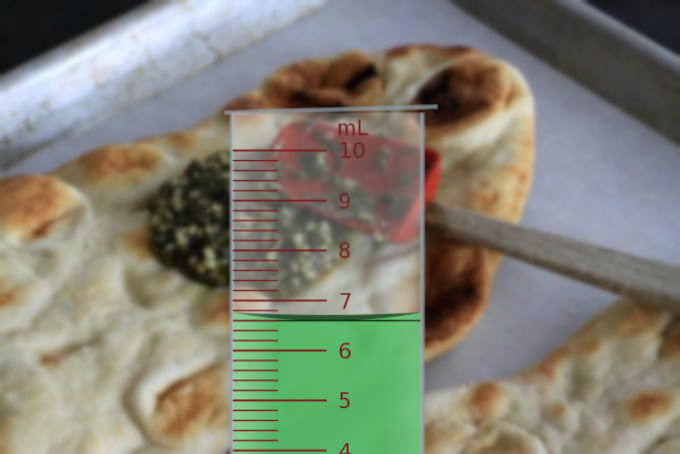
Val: 6.6 mL
